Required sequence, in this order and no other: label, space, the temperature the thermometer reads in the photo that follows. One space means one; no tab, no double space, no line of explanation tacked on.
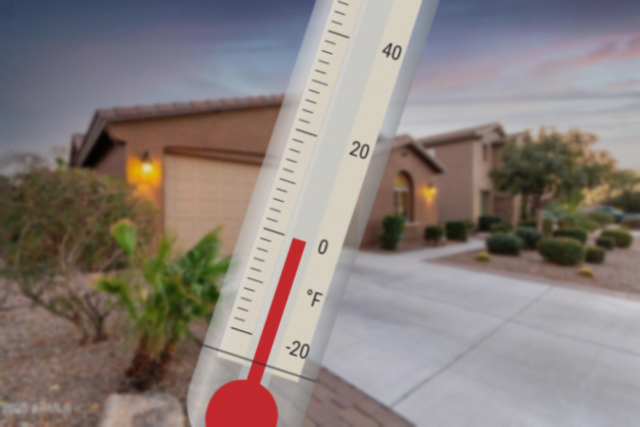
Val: 0 °F
